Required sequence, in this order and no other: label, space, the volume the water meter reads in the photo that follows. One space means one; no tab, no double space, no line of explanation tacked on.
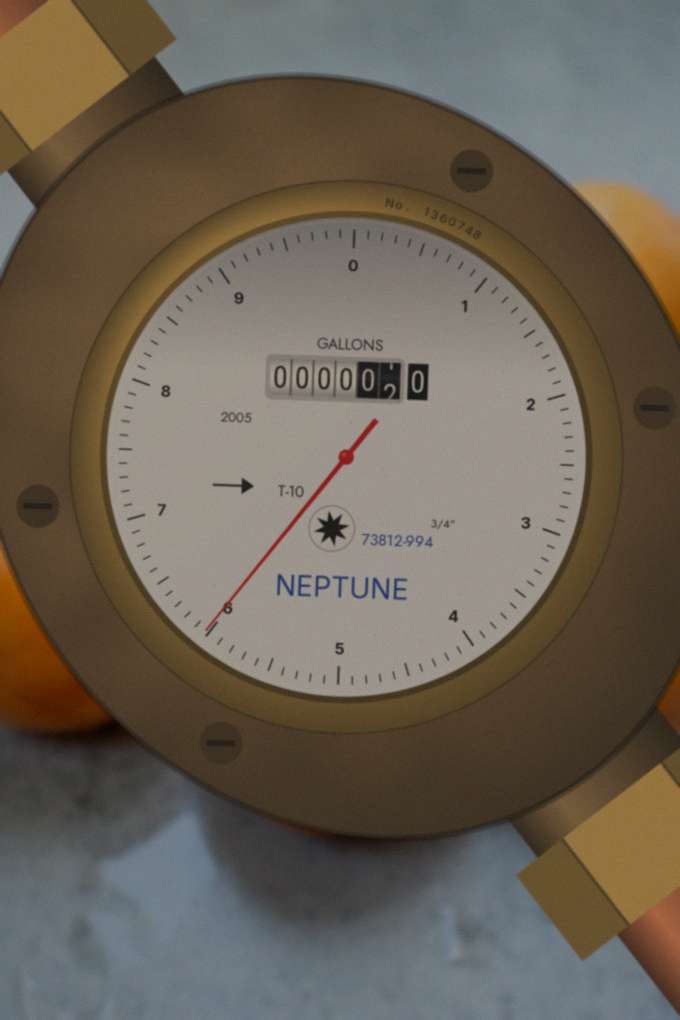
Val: 16.0 gal
